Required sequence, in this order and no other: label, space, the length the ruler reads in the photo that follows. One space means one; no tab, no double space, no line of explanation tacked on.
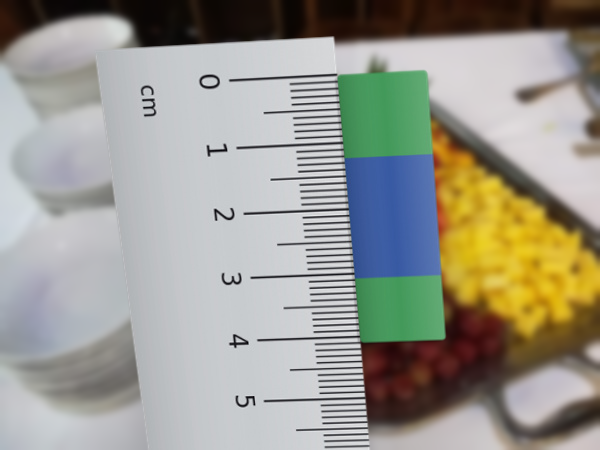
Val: 4.1 cm
